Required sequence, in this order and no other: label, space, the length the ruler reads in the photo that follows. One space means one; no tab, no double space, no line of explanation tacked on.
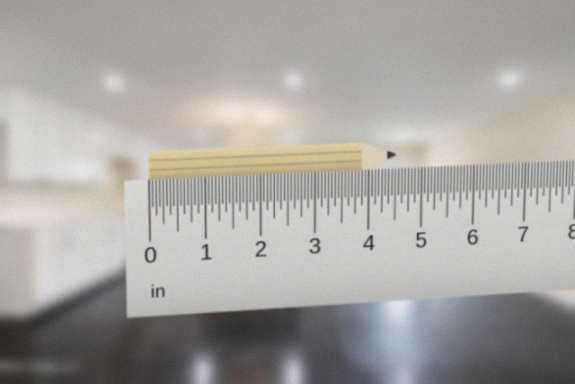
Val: 4.5 in
